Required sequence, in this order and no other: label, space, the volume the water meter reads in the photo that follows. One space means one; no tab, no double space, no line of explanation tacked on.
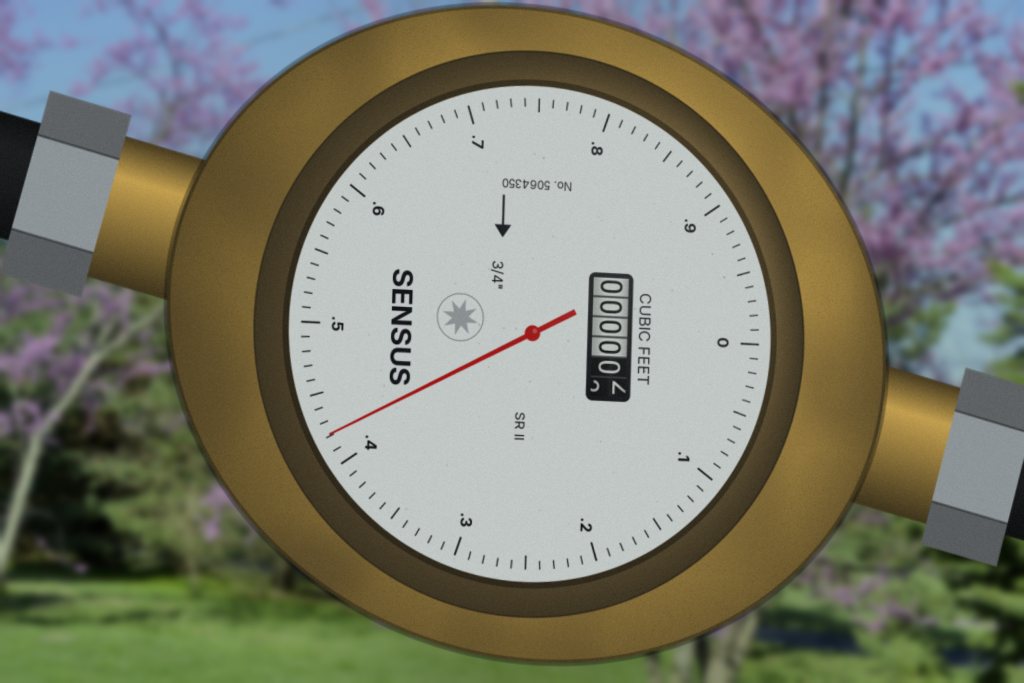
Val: 2.42 ft³
